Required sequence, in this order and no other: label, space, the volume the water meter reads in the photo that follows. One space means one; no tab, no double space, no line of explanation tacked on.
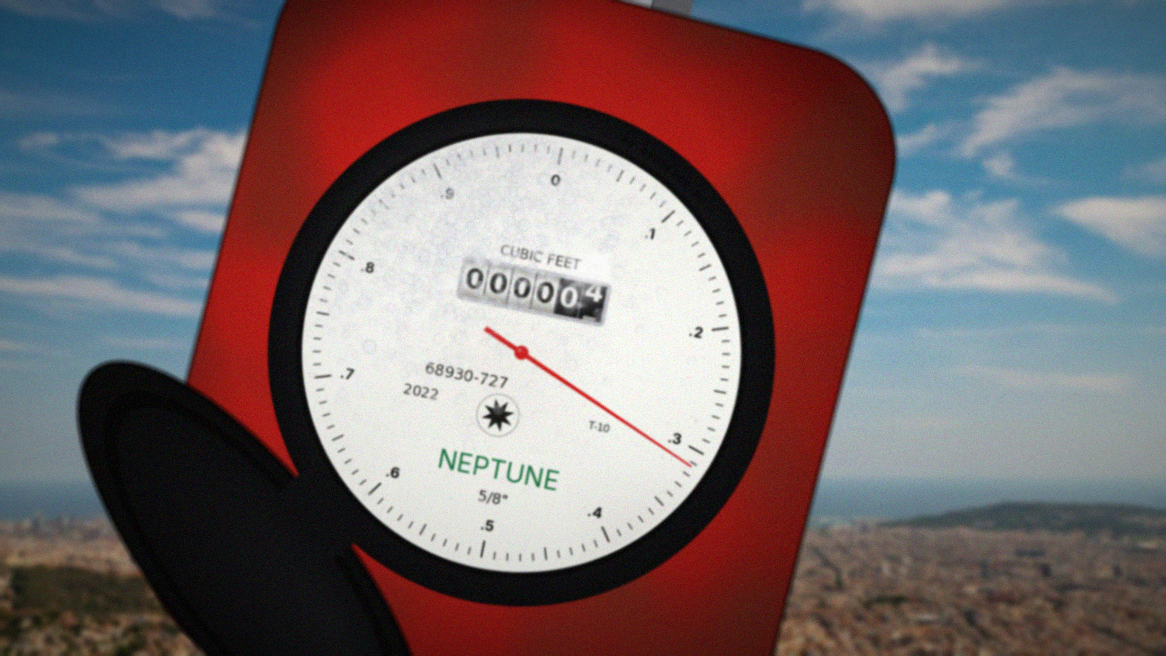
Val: 4.31 ft³
